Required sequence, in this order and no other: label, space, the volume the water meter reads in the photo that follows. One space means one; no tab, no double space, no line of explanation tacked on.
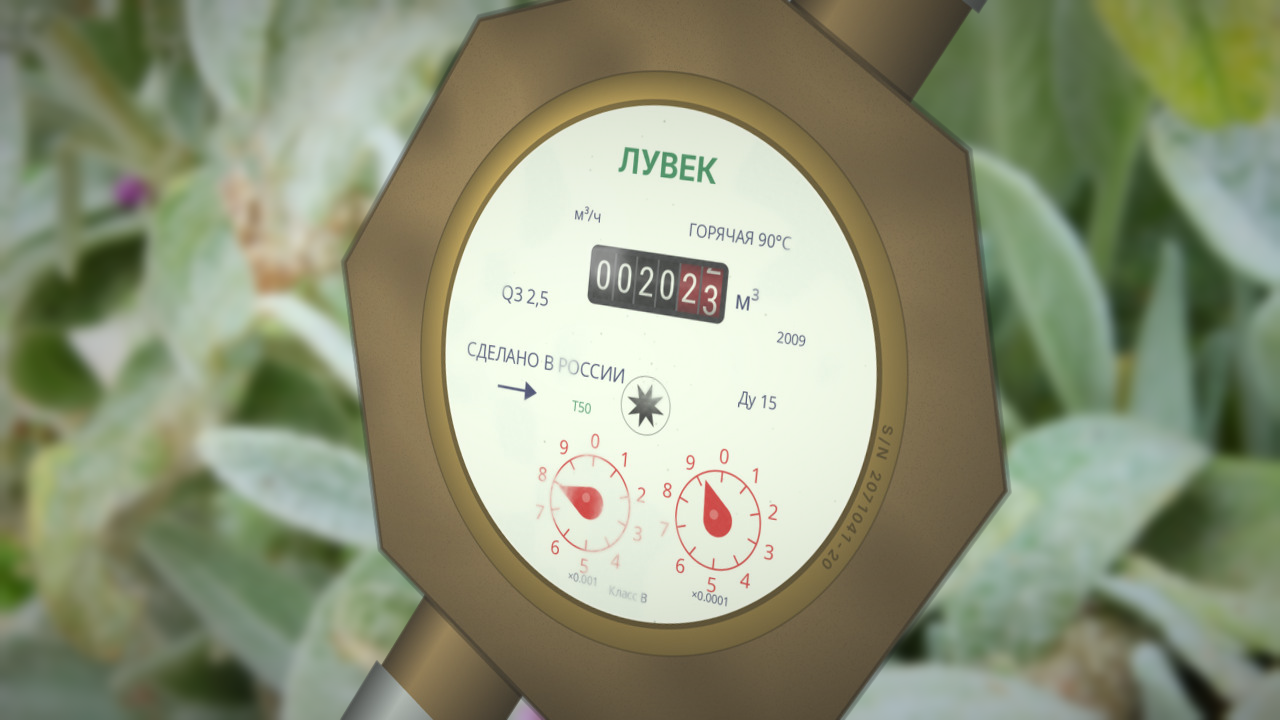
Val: 20.2279 m³
